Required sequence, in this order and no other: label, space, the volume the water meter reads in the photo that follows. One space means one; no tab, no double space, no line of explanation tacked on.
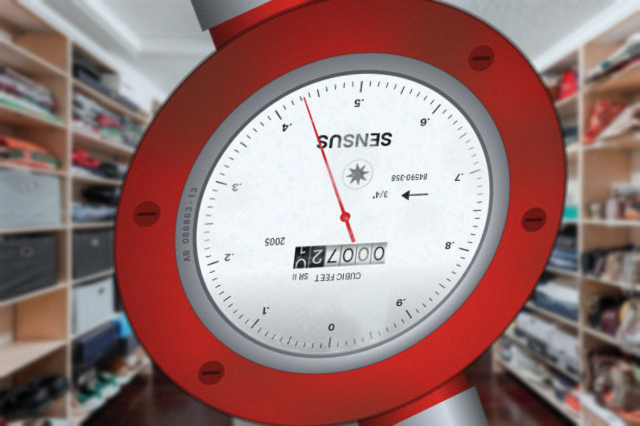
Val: 720.43 ft³
